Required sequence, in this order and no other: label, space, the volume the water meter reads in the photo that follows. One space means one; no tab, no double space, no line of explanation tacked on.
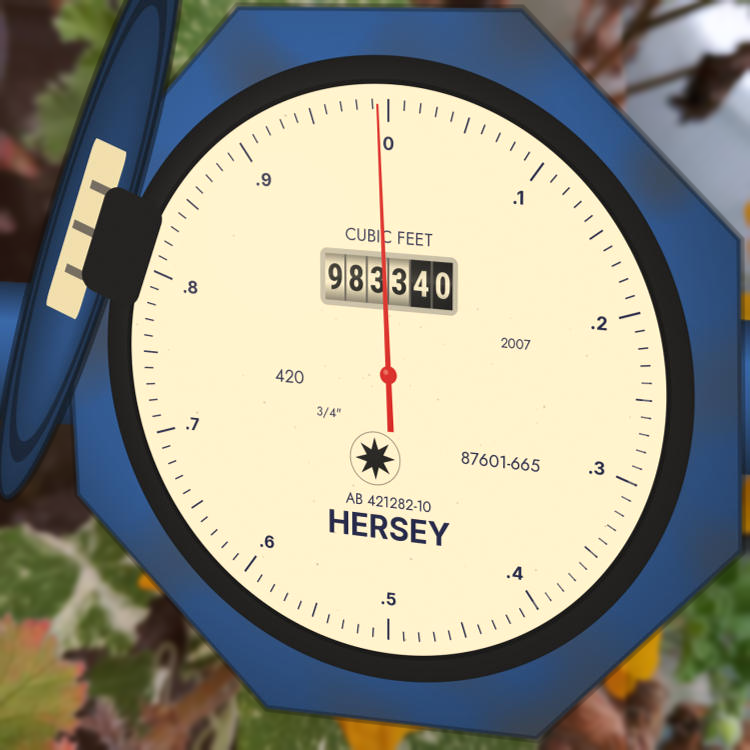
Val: 983339.99 ft³
